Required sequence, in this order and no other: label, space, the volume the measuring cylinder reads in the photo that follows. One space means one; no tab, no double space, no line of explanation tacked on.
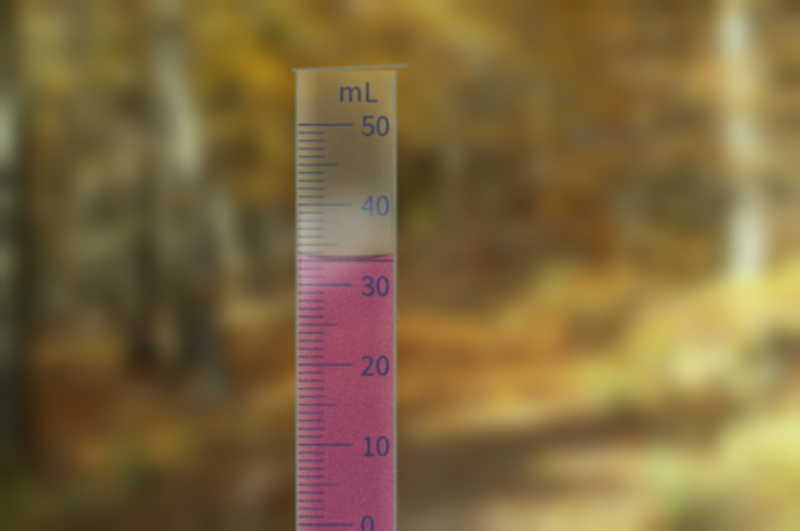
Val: 33 mL
